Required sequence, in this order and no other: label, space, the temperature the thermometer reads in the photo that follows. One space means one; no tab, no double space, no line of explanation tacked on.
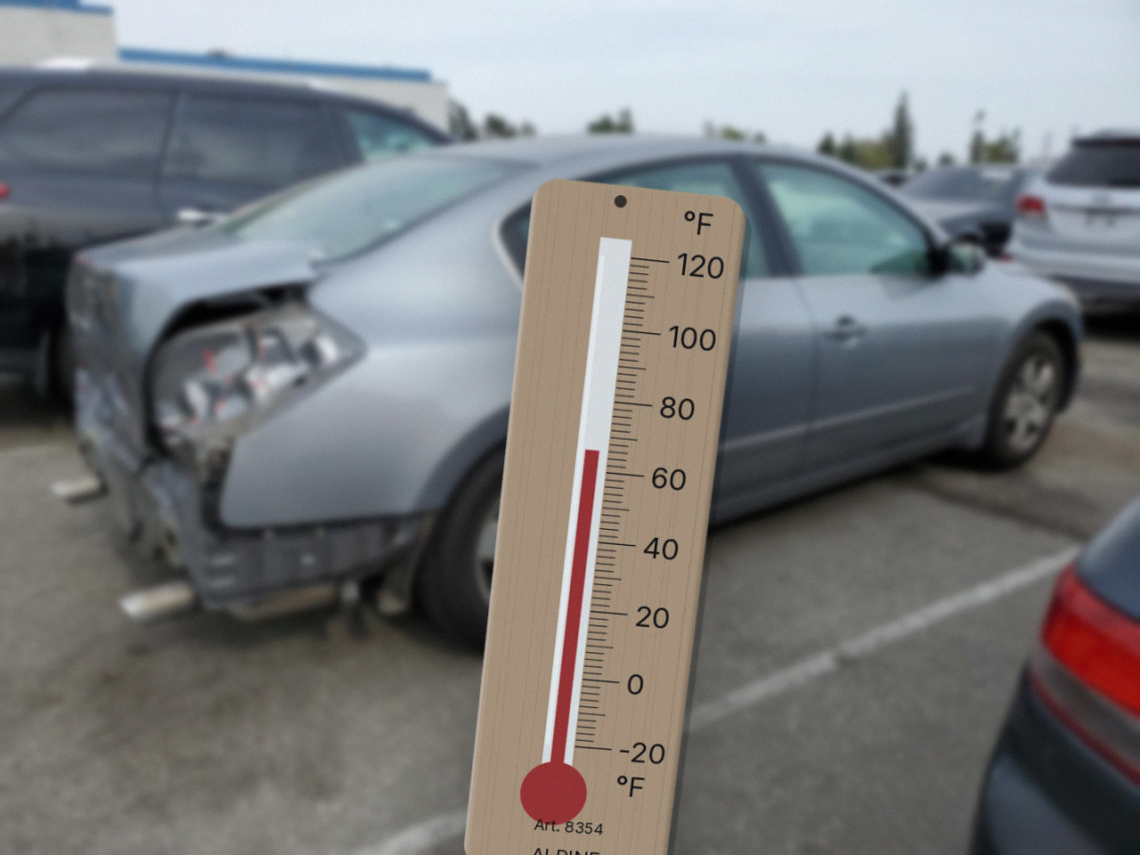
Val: 66 °F
